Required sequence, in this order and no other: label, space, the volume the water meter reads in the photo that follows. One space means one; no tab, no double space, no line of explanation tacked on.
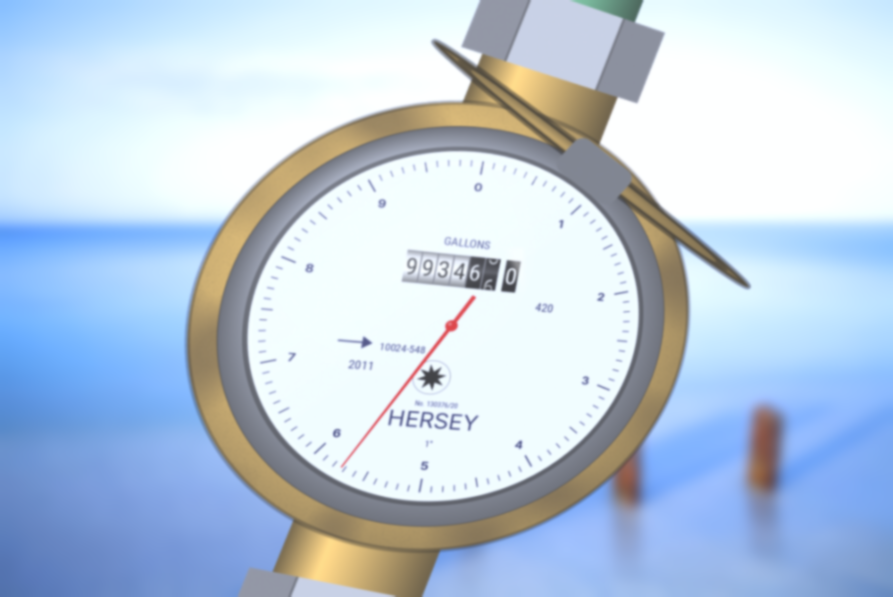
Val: 9934655.7 gal
